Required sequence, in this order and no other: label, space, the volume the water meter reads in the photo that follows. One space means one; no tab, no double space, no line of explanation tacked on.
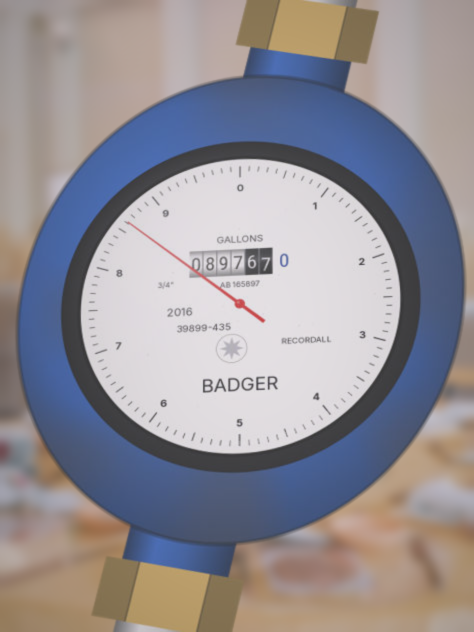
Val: 897668.6 gal
